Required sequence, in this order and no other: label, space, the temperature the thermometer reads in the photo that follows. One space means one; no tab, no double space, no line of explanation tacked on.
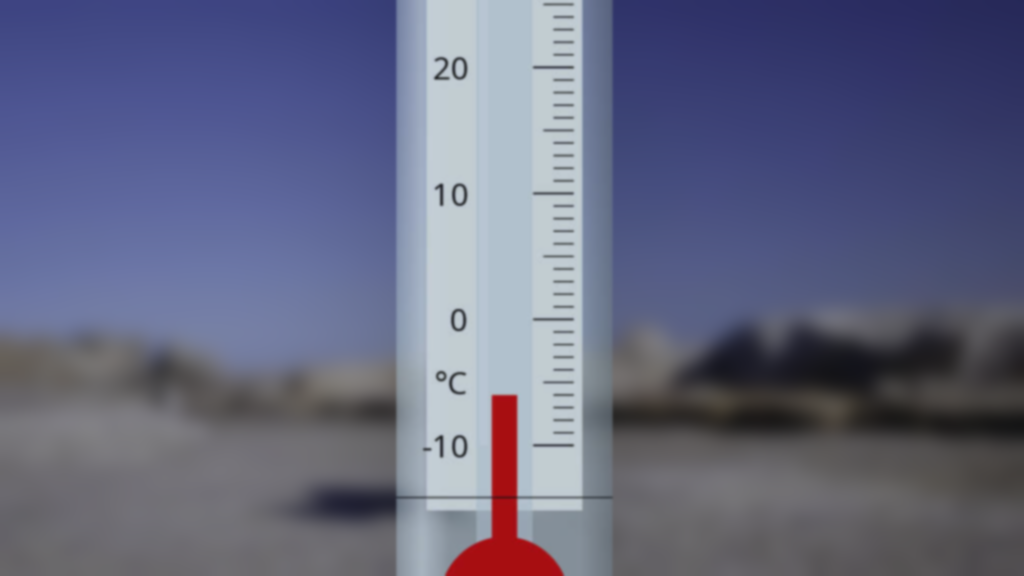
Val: -6 °C
